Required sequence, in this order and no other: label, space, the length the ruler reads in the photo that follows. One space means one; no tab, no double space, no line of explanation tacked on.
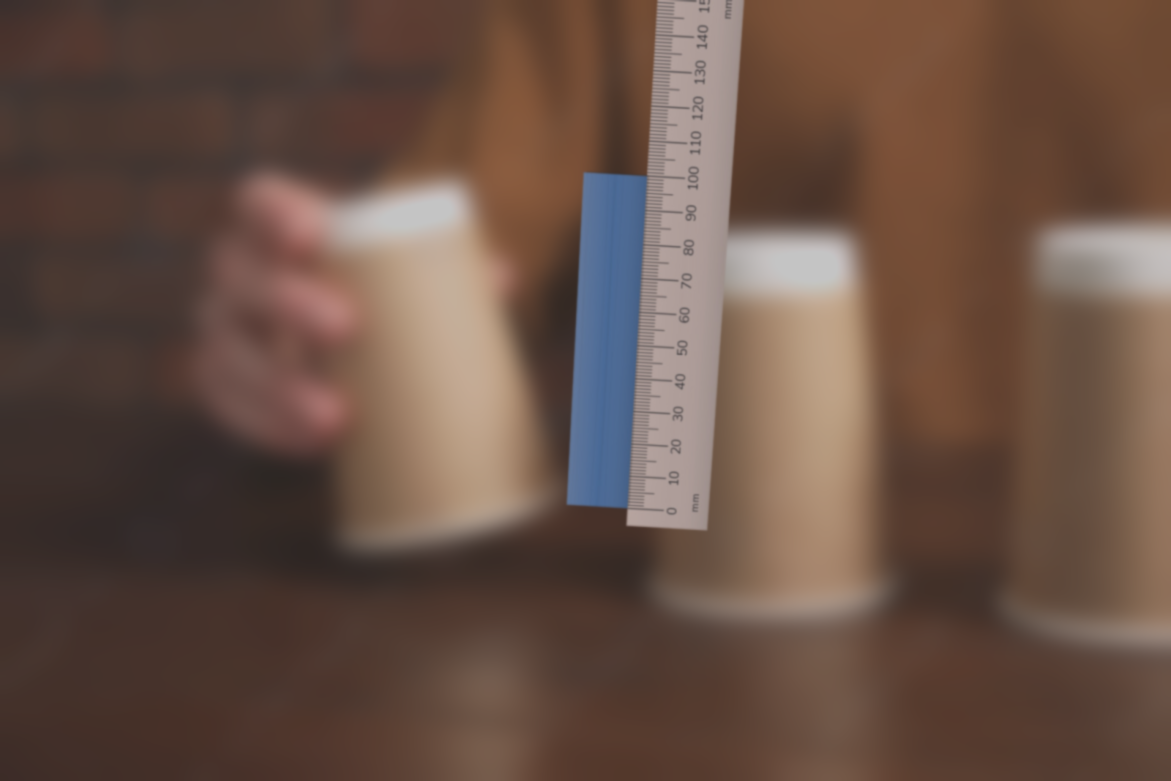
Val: 100 mm
